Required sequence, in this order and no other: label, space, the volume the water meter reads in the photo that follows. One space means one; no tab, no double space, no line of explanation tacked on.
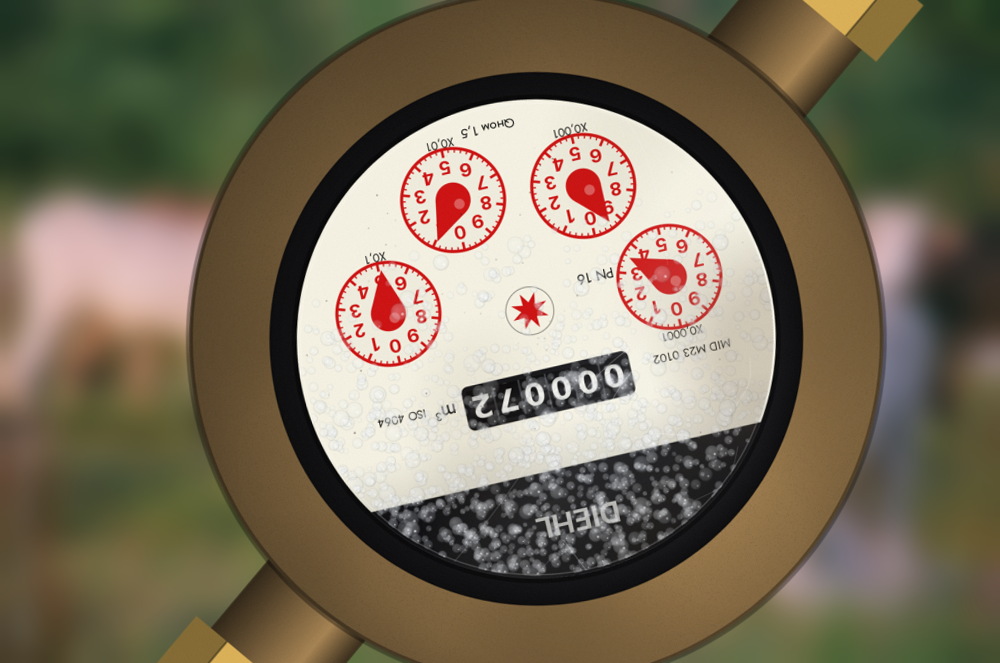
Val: 72.5093 m³
